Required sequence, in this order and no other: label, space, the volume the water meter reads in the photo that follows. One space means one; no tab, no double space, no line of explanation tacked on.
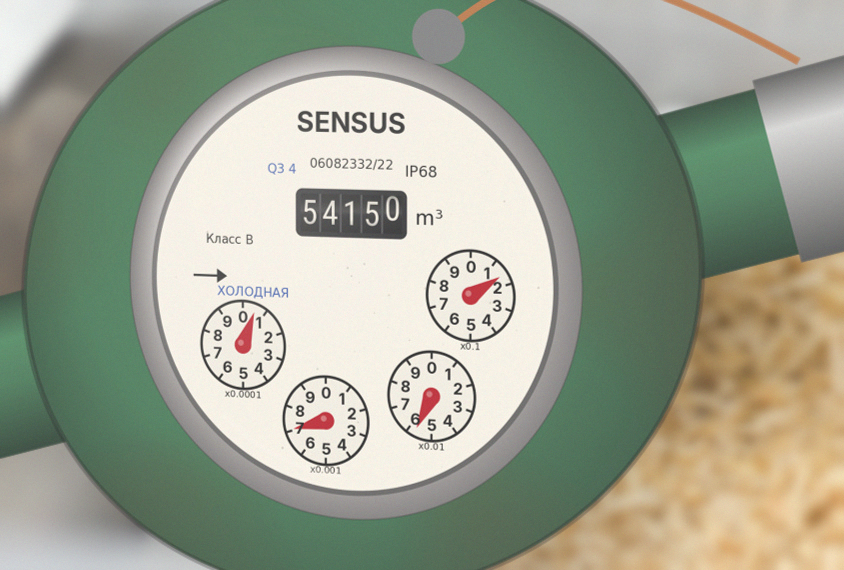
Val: 54150.1570 m³
